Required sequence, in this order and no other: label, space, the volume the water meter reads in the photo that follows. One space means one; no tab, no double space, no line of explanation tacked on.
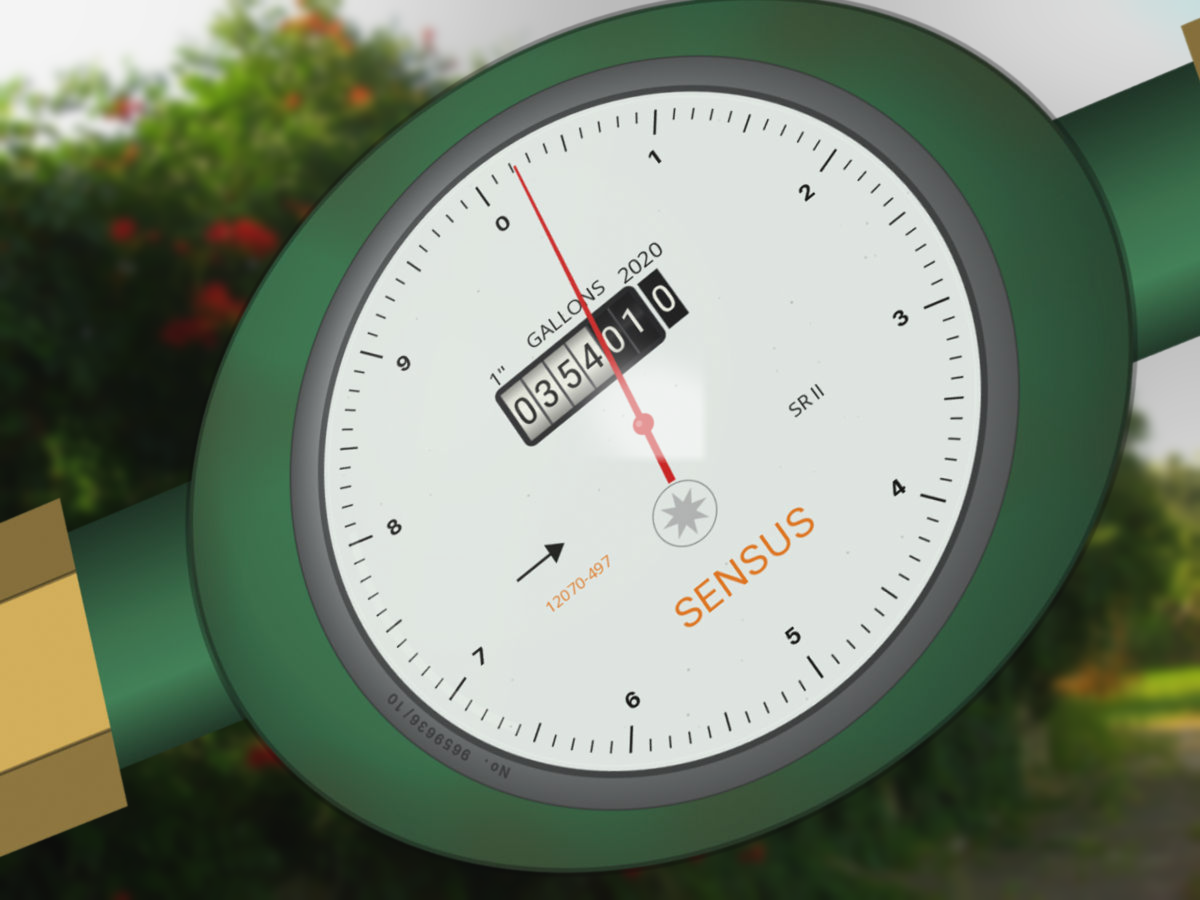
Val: 354010.2 gal
